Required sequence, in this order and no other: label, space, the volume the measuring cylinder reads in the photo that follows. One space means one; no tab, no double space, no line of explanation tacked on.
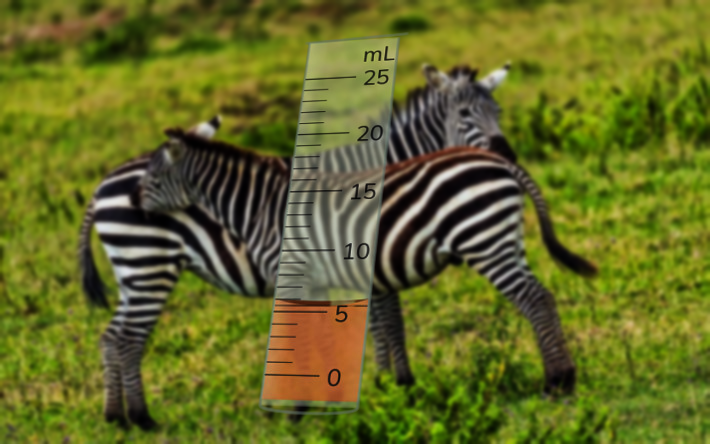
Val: 5.5 mL
